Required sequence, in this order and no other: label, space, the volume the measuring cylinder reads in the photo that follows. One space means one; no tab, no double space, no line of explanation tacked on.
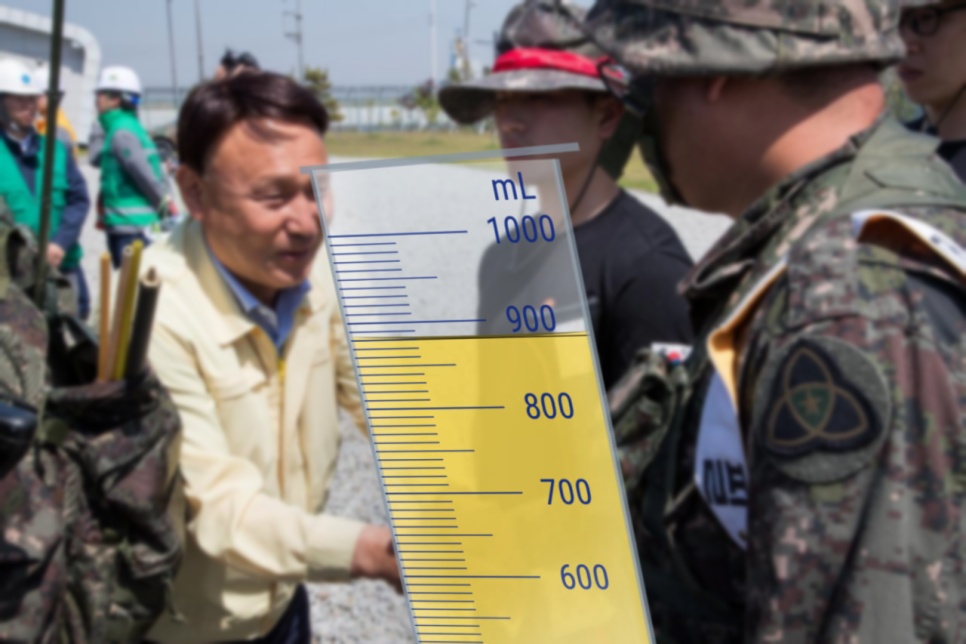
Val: 880 mL
